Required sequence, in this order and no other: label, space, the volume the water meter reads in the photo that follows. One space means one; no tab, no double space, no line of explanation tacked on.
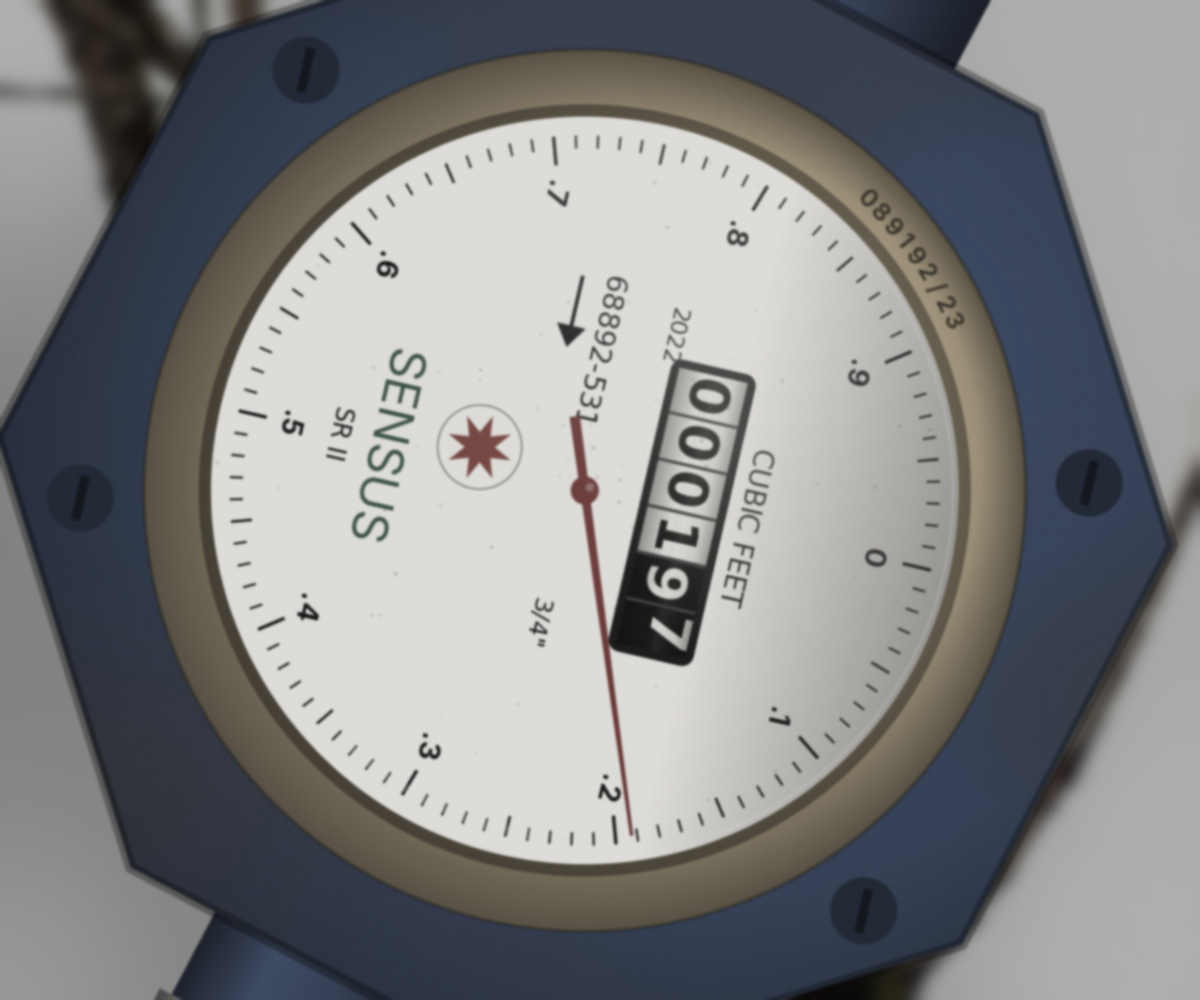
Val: 197.19 ft³
